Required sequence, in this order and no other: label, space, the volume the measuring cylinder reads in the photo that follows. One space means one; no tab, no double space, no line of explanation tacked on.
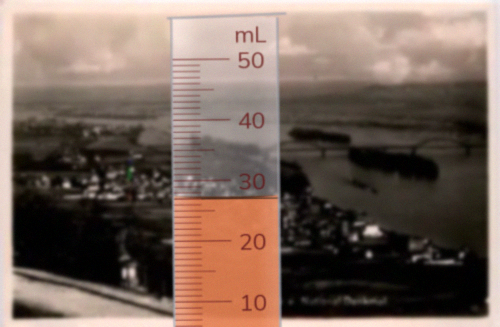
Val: 27 mL
